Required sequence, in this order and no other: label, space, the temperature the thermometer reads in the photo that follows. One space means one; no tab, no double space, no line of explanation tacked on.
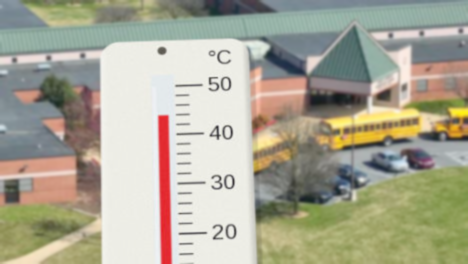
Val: 44 °C
